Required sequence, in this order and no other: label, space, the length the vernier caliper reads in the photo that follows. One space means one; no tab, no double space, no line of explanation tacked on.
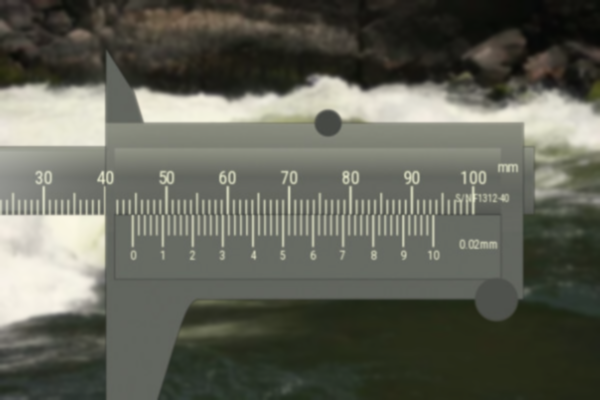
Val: 44.5 mm
